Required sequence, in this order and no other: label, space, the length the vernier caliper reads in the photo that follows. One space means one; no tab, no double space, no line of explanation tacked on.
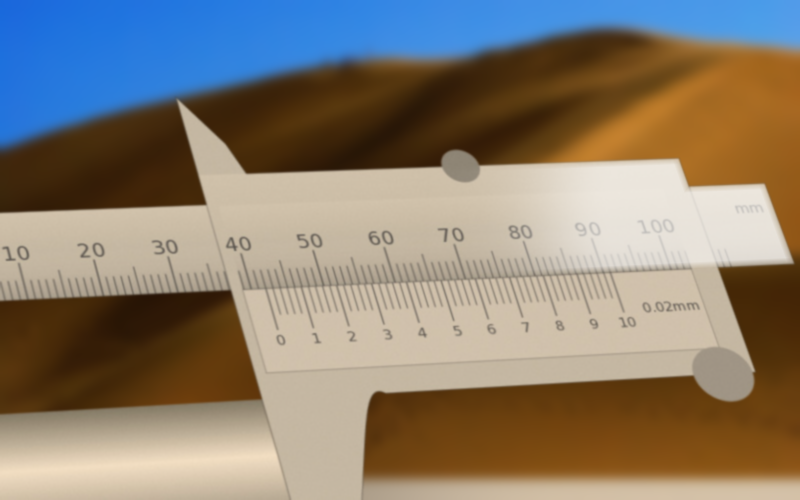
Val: 42.0 mm
